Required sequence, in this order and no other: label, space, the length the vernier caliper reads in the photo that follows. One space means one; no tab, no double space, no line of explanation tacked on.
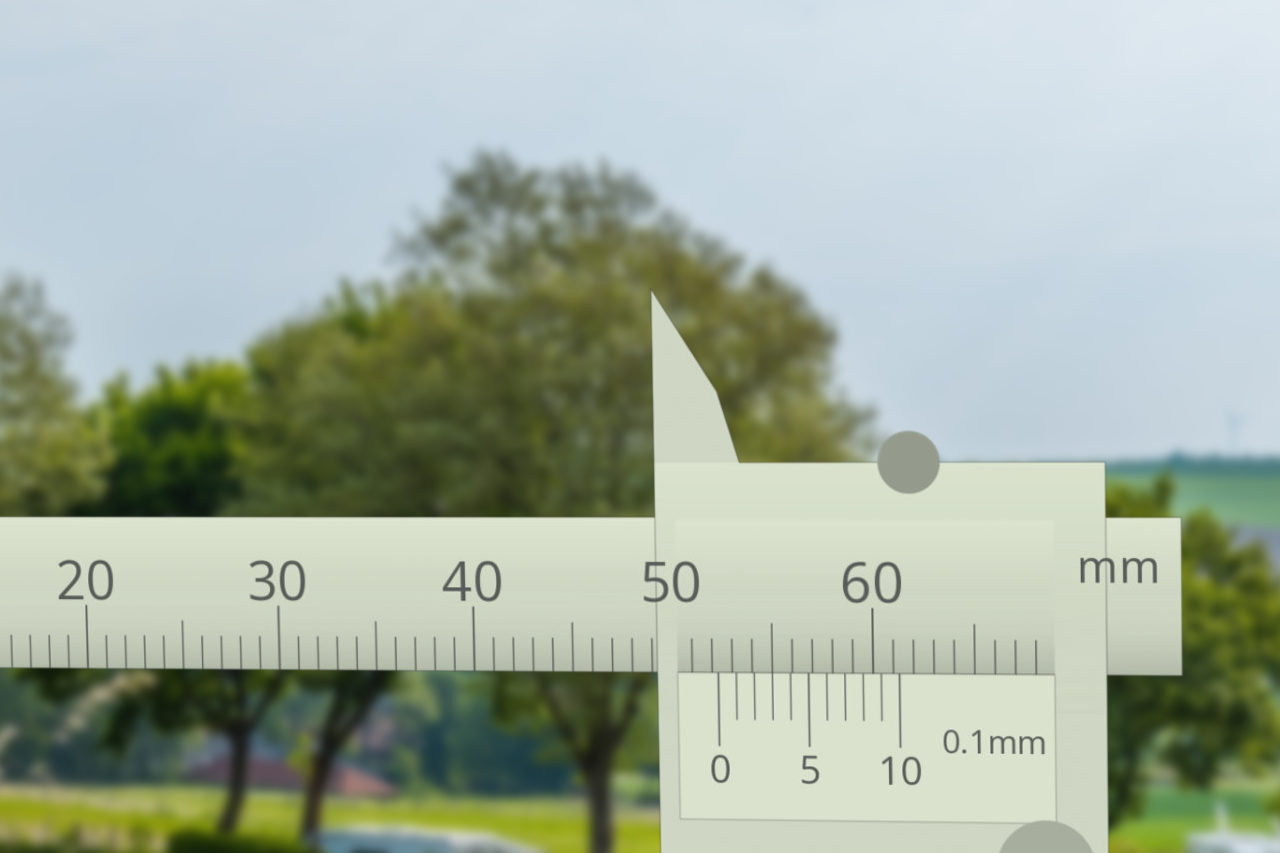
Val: 52.3 mm
